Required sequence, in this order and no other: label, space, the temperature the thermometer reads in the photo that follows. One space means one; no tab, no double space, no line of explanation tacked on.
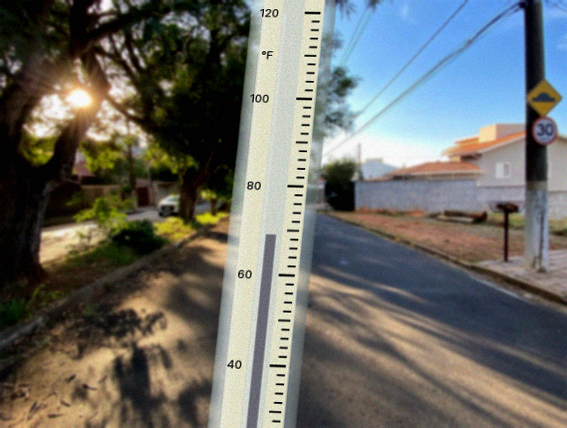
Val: 69 °F
